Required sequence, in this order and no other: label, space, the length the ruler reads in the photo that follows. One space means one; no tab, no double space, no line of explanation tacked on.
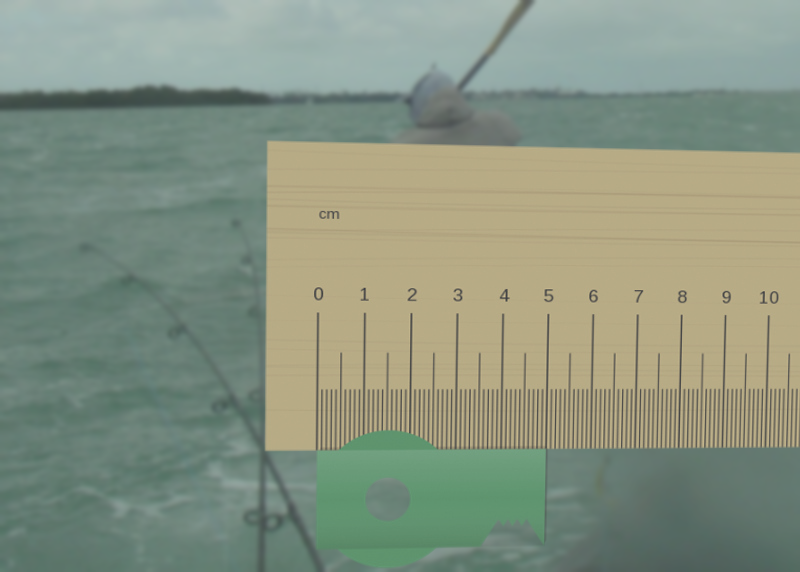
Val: 5 cm
